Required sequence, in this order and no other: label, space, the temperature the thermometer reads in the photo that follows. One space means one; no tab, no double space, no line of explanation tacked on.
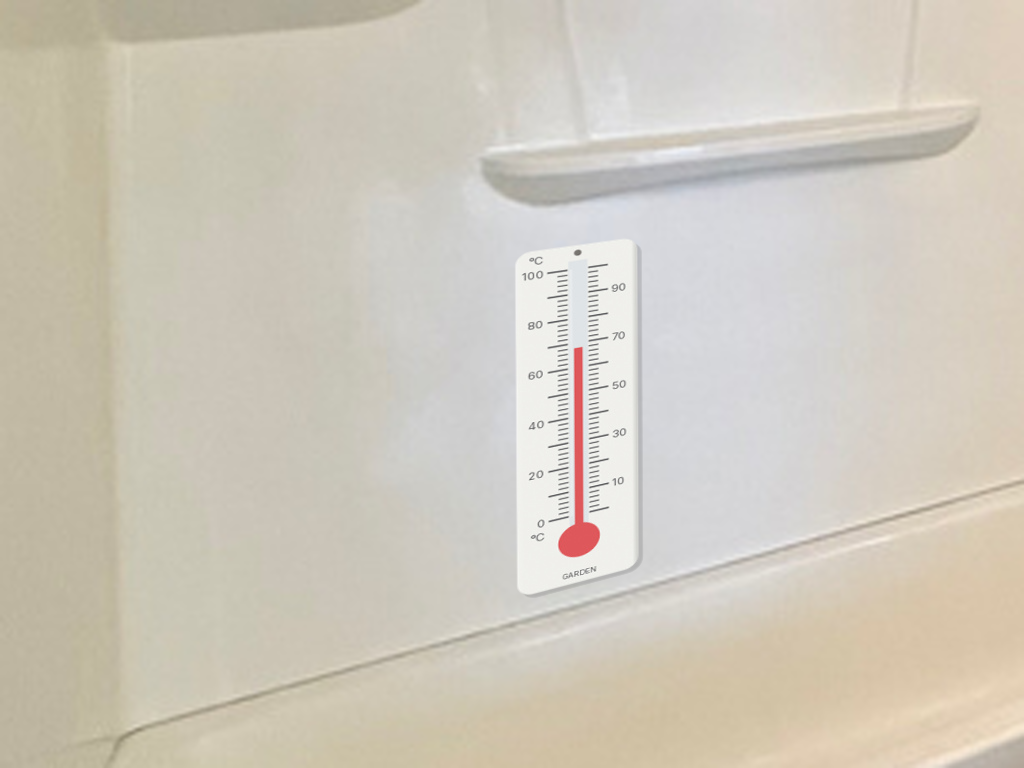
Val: 68 °C
